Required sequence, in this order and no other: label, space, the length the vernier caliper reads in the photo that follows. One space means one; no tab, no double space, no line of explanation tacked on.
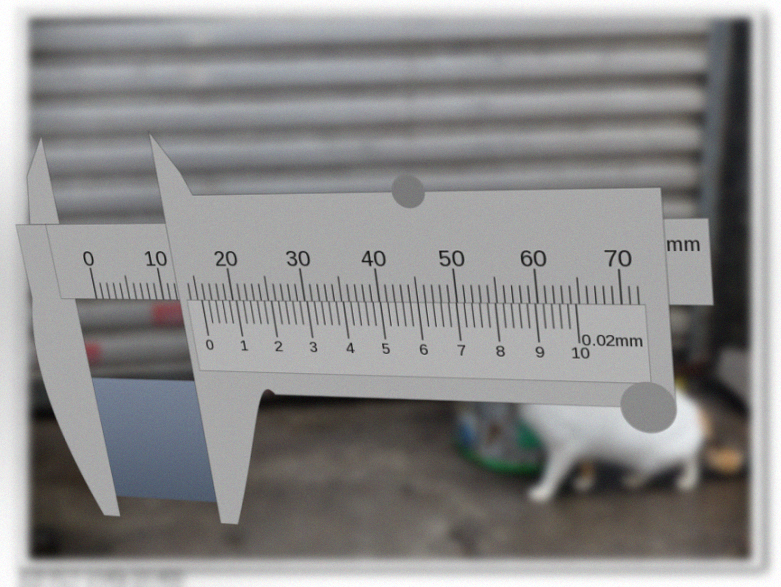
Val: 15.6 mm
